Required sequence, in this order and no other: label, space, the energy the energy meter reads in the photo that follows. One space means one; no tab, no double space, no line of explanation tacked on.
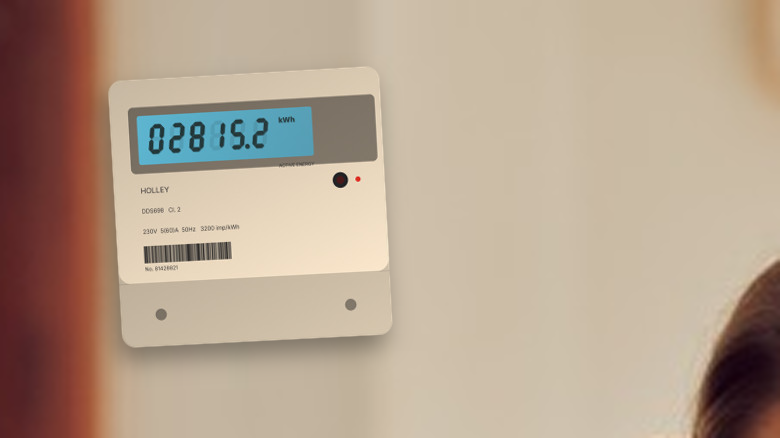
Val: 2815.2 kWh
